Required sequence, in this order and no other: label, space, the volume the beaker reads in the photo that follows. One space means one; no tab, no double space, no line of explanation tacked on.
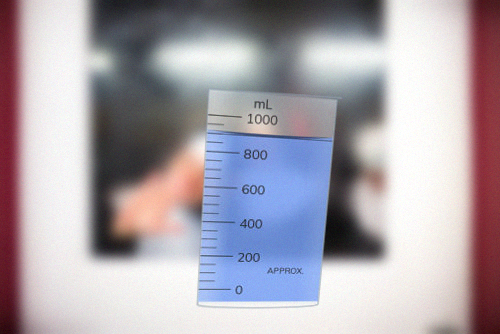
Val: 900 mL
